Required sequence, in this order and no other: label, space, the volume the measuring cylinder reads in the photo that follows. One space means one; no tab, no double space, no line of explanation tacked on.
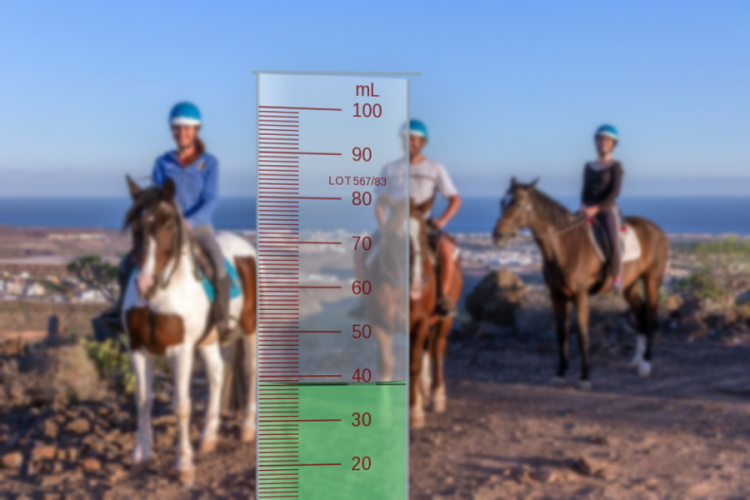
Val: 38 mL
